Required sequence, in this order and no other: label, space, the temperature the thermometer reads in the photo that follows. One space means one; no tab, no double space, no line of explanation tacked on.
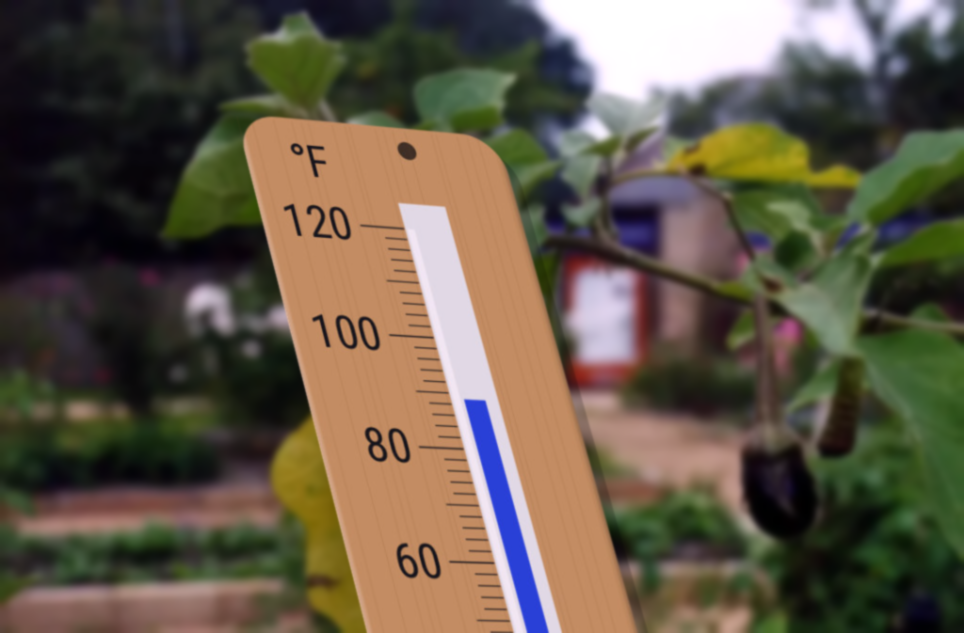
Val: 89 °F
